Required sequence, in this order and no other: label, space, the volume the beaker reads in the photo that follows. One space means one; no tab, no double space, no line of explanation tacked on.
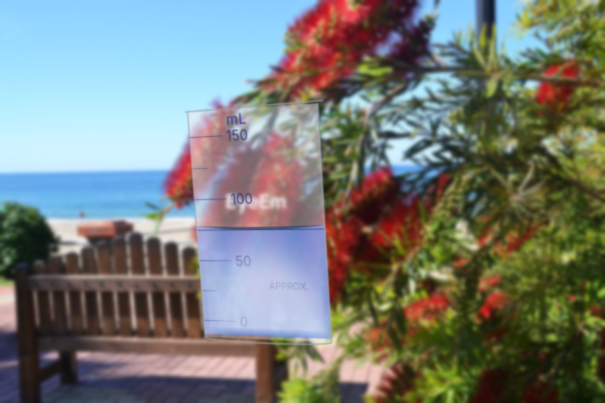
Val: 75 mL
